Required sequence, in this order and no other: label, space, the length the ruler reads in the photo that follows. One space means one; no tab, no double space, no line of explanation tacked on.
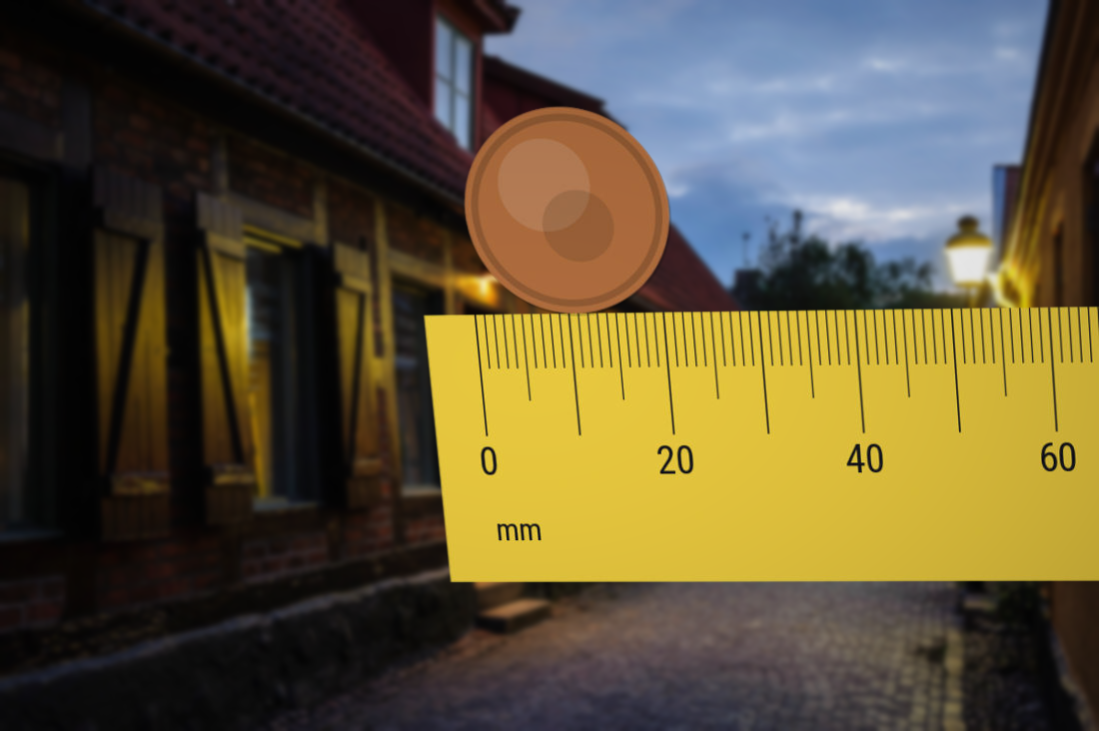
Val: 21.5 mm
